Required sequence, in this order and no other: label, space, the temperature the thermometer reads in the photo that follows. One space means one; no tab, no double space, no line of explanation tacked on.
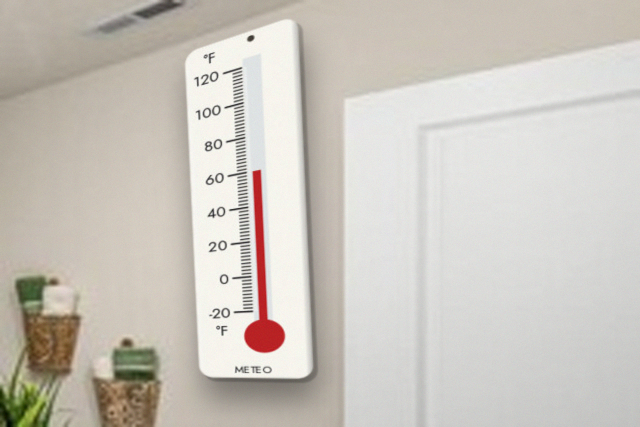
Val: 60 °F
